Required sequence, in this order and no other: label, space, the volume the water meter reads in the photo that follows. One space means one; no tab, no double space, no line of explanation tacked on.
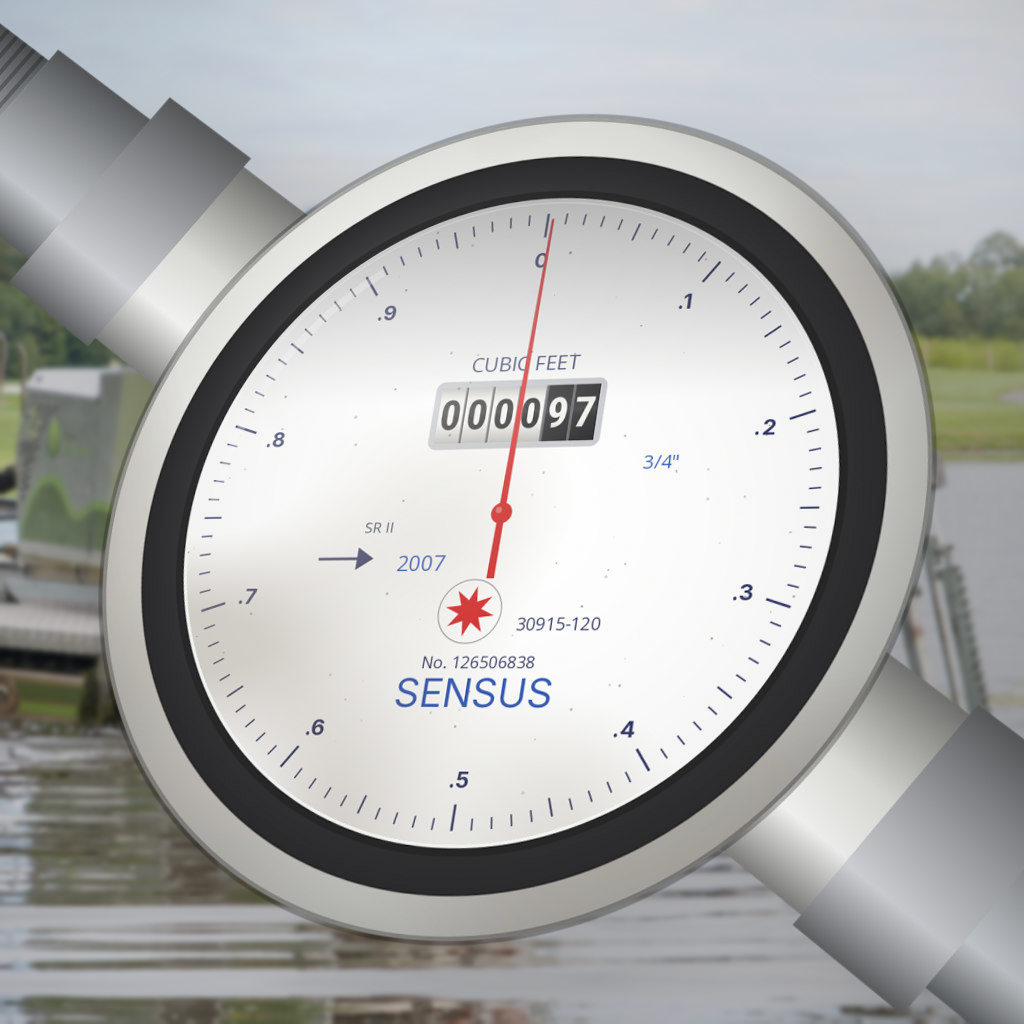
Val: 97.00 ft³
